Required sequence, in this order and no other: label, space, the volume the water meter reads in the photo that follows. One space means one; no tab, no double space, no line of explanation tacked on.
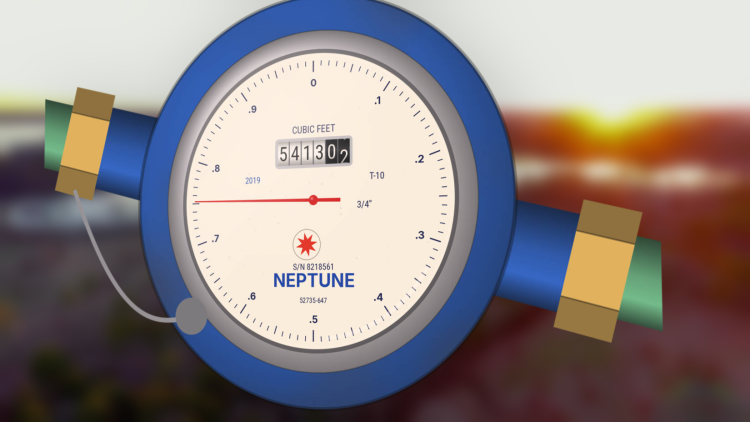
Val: 541301.75 ft³
